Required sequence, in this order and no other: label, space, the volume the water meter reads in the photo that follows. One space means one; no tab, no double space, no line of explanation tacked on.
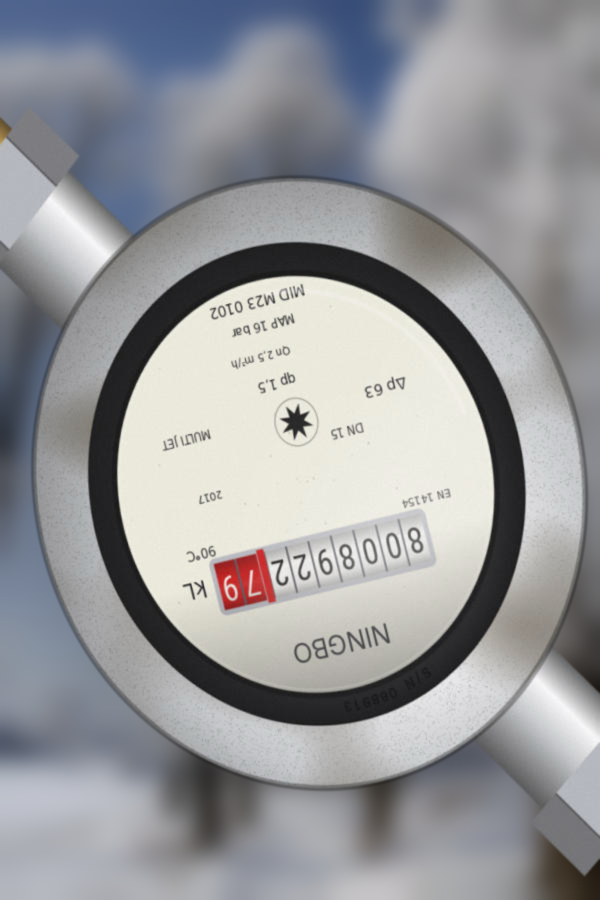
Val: 8008922.79 kL
